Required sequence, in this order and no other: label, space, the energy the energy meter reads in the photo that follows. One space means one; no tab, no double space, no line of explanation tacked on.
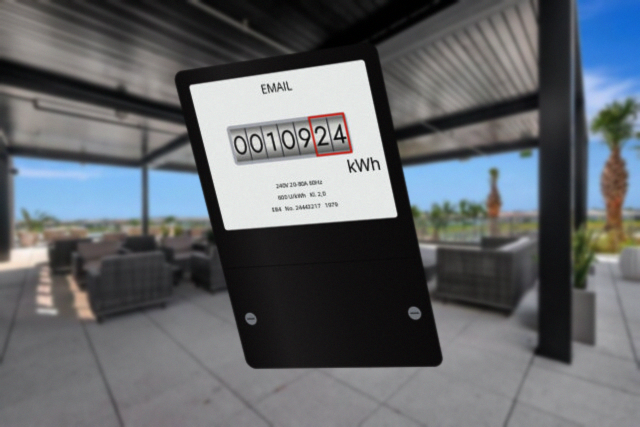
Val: 109.24 kWh
